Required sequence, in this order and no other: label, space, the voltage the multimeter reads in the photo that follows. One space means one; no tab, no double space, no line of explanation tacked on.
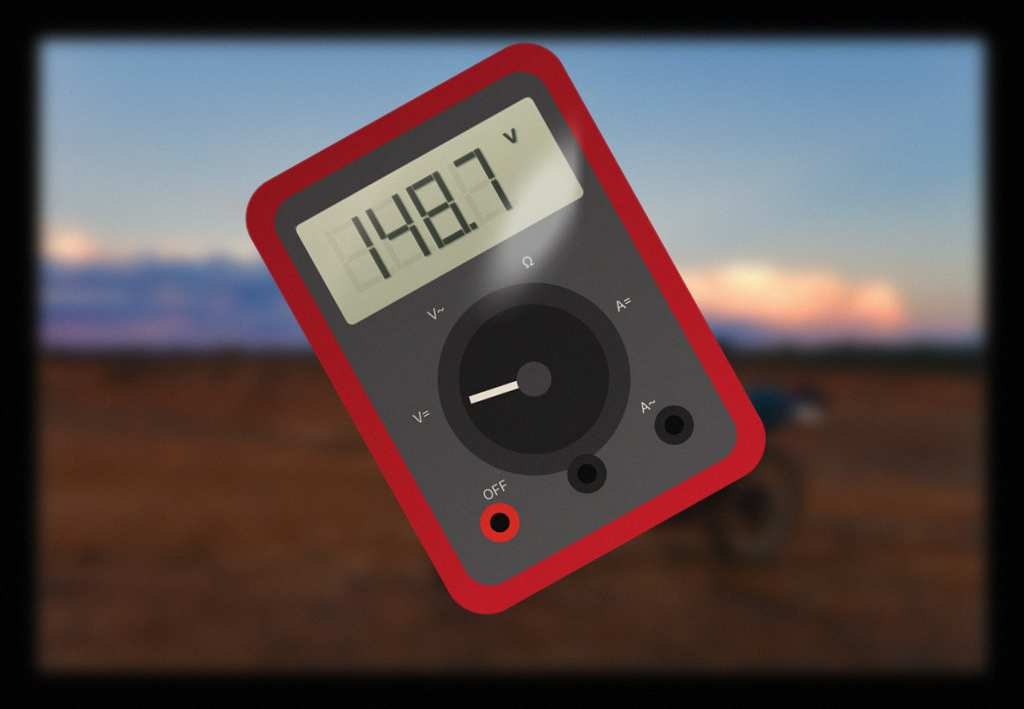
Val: 148.7 V
